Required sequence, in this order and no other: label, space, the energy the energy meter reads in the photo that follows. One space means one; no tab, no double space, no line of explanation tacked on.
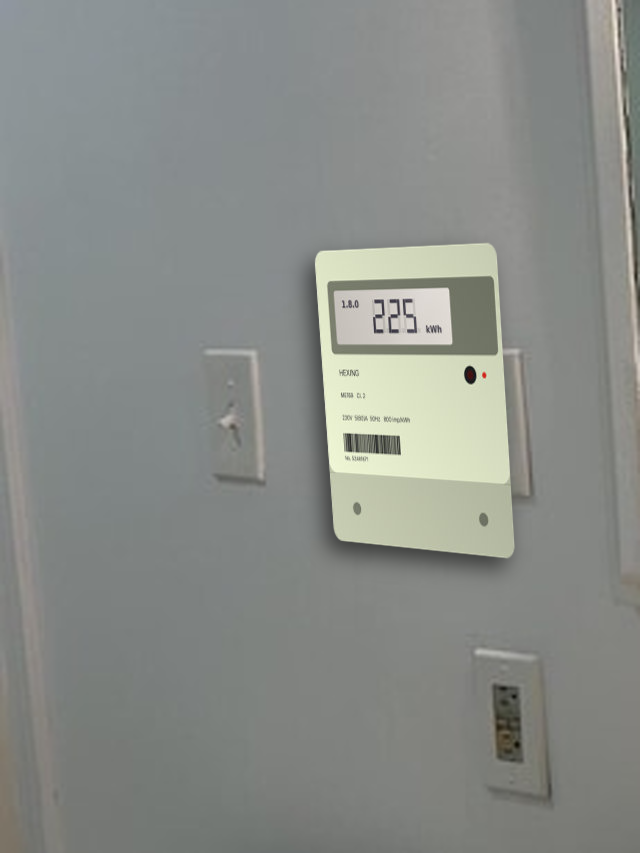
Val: 225 kWh
